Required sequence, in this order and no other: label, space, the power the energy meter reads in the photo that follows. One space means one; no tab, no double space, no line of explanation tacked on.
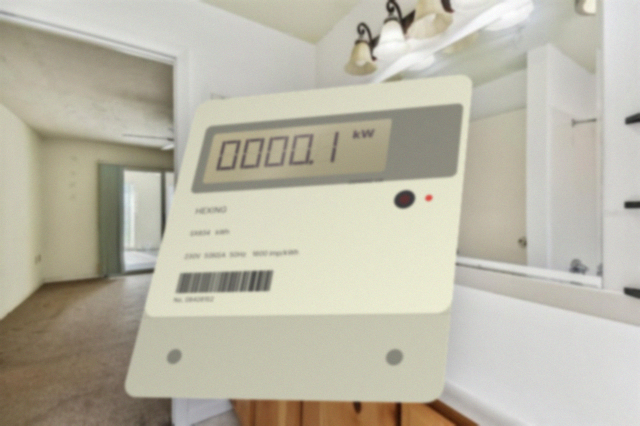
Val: 0.1 kW
